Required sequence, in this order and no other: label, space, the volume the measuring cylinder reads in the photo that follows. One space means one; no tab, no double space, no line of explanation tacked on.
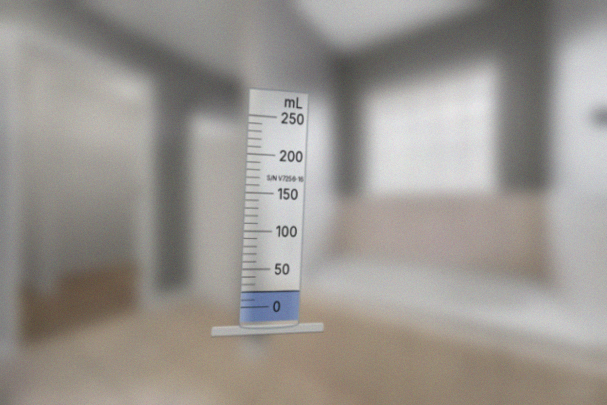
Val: 20 mL
